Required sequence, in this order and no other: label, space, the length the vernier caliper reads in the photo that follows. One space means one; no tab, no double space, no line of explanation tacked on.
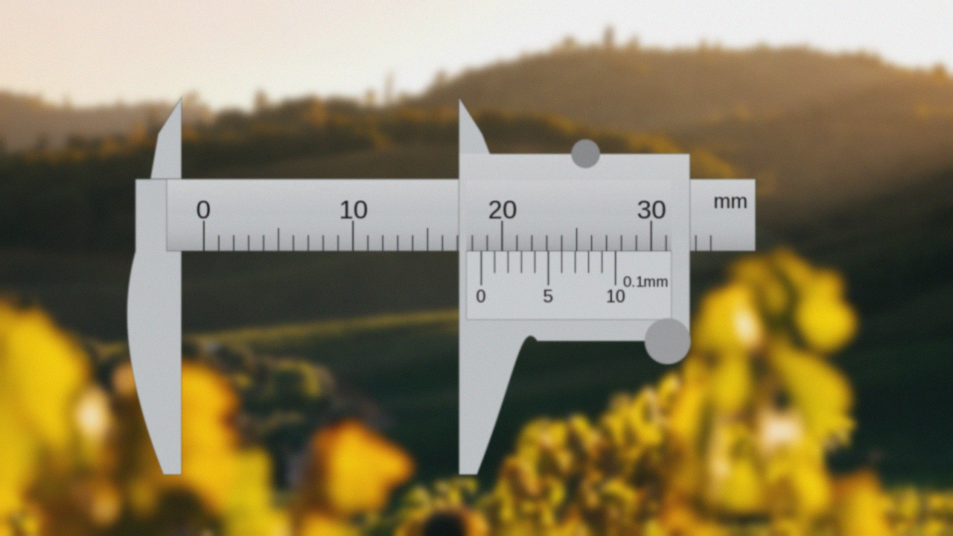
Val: 18.6 mm
